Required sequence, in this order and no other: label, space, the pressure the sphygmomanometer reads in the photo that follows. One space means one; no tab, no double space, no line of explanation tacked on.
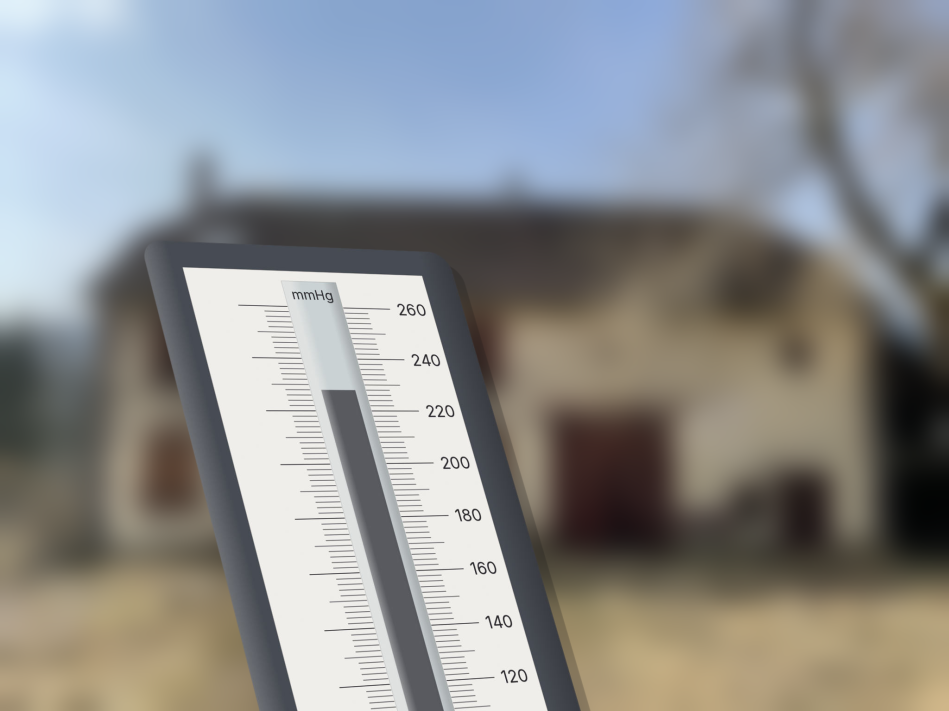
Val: 228 mmHg
